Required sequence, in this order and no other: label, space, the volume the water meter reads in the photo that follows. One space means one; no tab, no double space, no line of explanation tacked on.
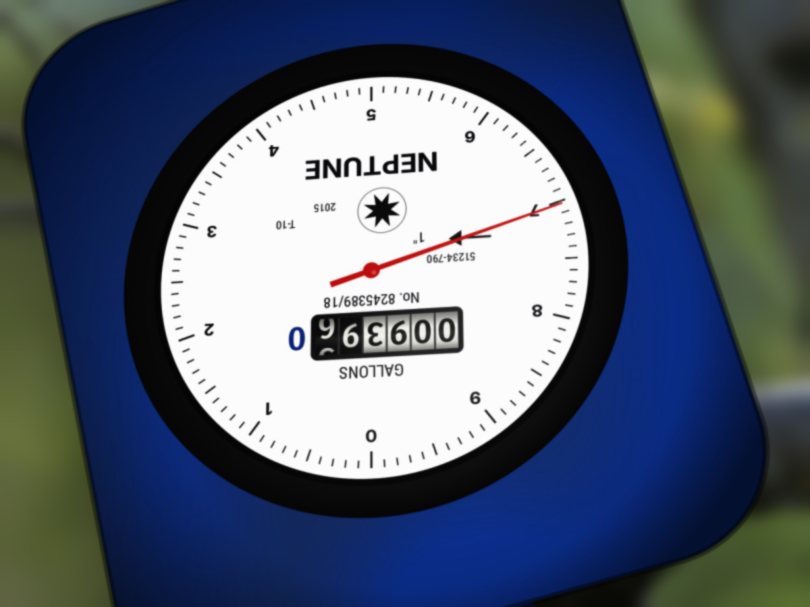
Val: 93957.0 gal
